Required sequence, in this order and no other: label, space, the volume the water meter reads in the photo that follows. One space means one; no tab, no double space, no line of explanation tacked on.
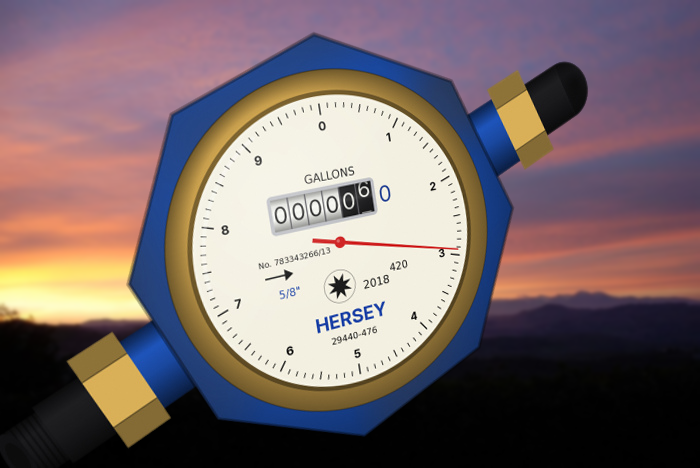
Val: 62.9 gal
